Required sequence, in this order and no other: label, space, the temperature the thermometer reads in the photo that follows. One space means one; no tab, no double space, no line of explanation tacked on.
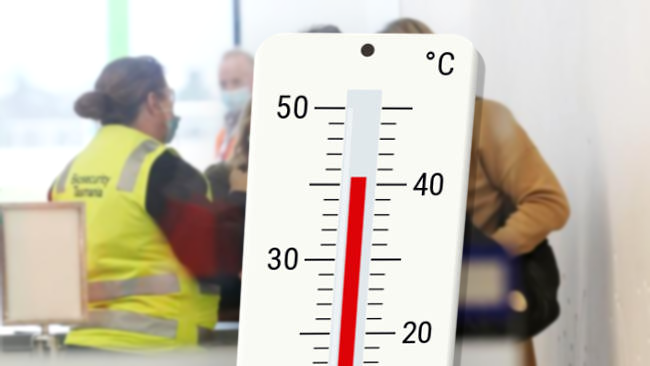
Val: 41 °C
